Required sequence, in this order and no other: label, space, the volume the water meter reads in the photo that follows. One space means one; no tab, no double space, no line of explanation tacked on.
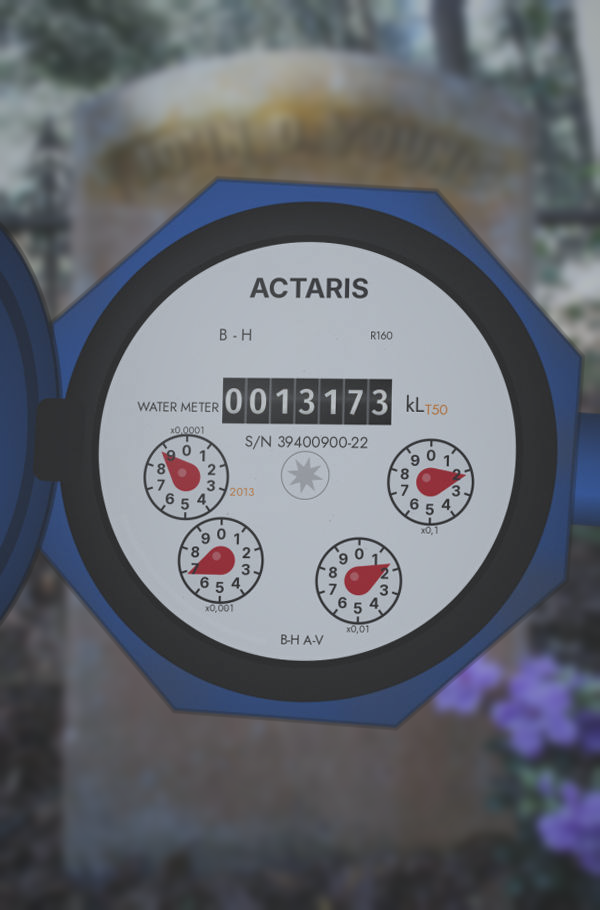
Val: 13173.2168 kL
